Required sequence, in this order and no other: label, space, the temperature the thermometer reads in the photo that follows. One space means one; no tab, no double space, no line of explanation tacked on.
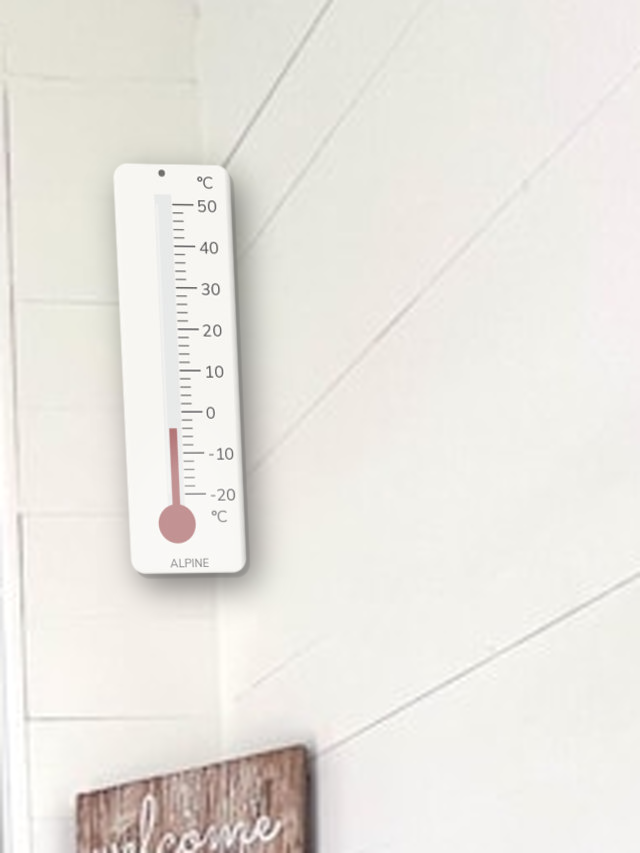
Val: -4 °C
